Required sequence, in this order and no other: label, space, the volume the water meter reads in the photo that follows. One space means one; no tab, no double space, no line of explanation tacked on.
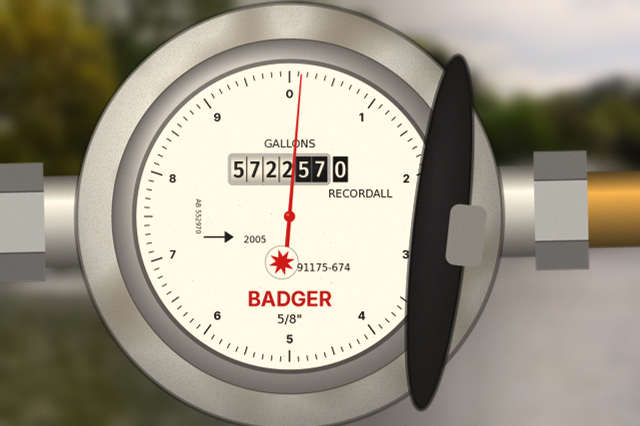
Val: 5722570.1 gal
